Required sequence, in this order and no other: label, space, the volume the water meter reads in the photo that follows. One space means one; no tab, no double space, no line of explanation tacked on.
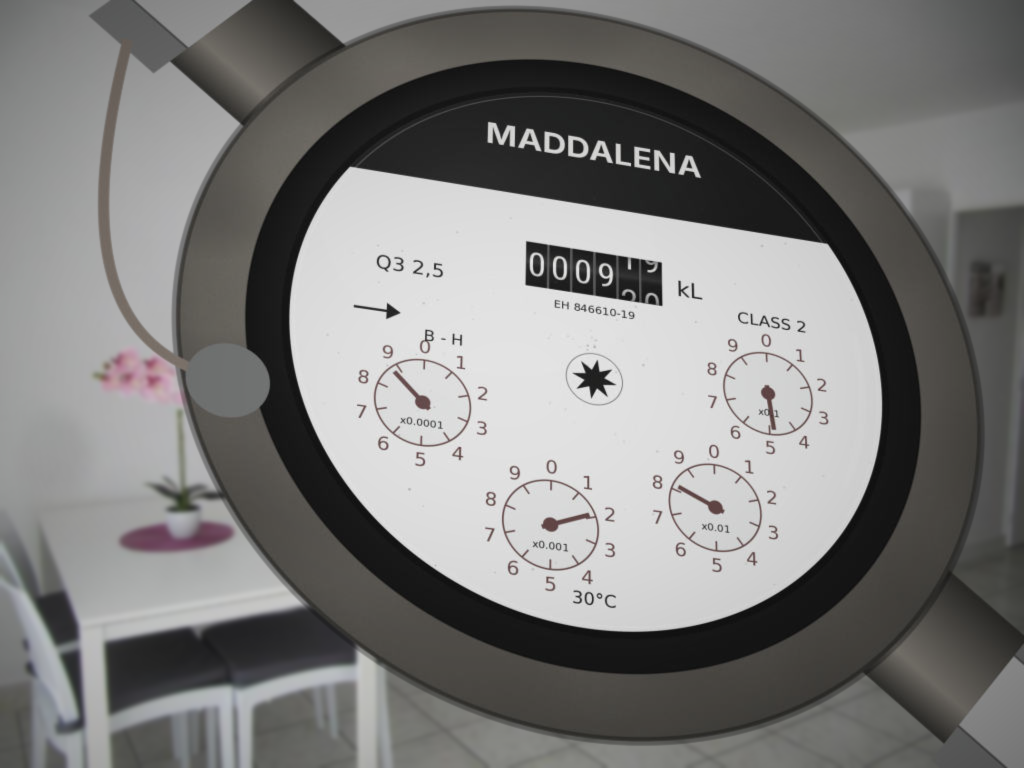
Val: 919.4818 kL
